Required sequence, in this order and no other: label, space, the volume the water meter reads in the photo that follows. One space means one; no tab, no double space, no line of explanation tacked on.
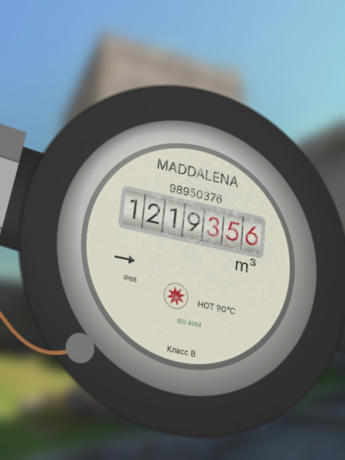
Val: 1219.356 m³
